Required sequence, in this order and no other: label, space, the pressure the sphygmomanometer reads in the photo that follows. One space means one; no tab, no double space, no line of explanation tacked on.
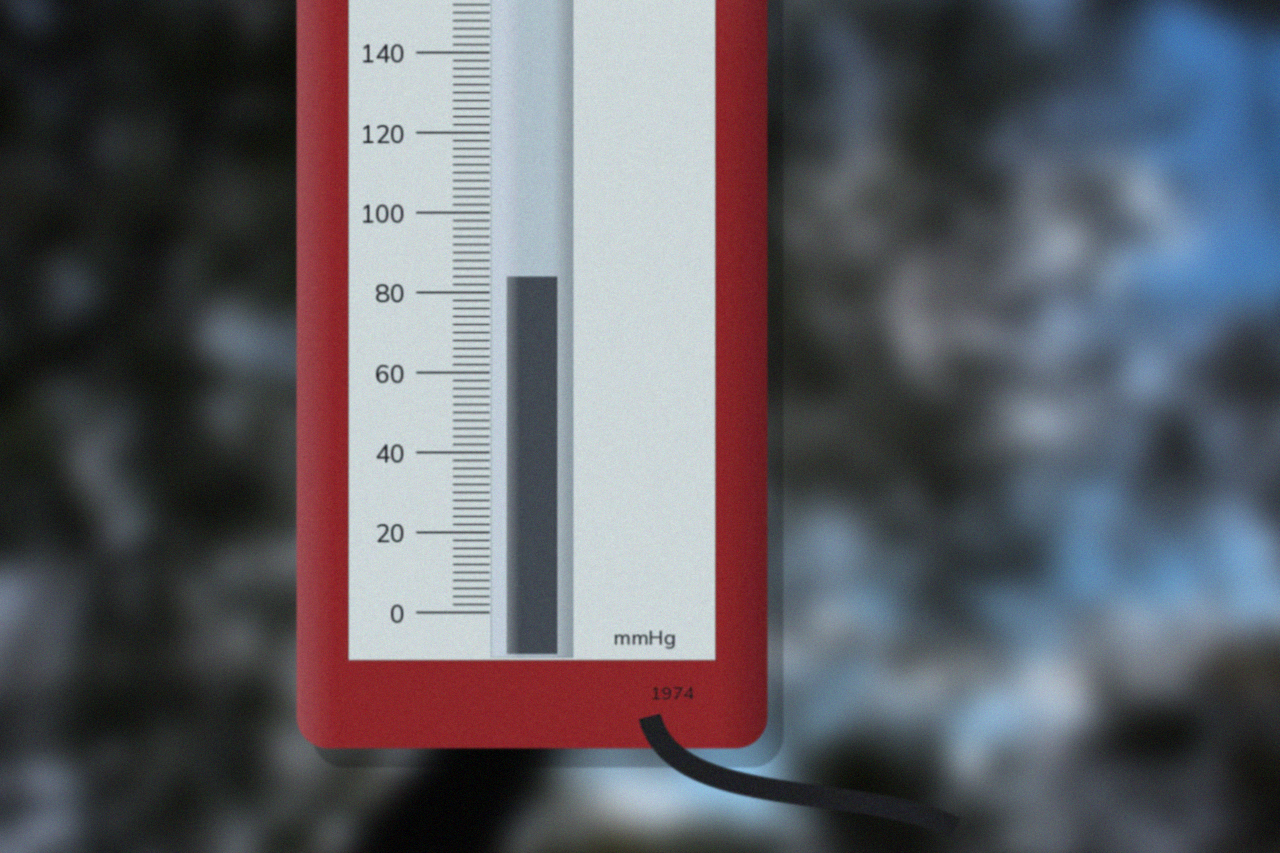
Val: 84 mmHg
